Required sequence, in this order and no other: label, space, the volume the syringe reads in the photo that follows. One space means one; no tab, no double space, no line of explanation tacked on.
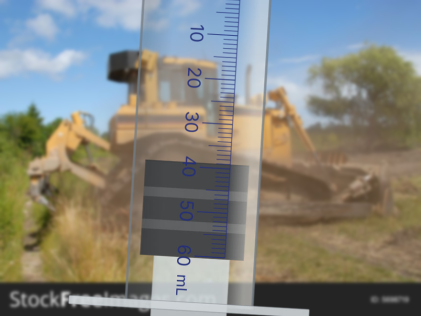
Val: 39 mL
